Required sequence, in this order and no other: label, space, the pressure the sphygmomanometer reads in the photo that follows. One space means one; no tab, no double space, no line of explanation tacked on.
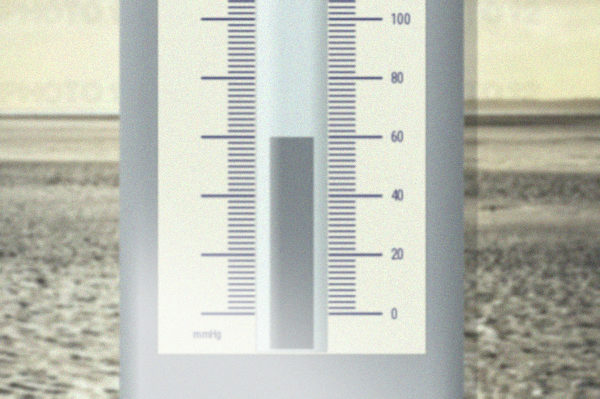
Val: 60 mmHg
